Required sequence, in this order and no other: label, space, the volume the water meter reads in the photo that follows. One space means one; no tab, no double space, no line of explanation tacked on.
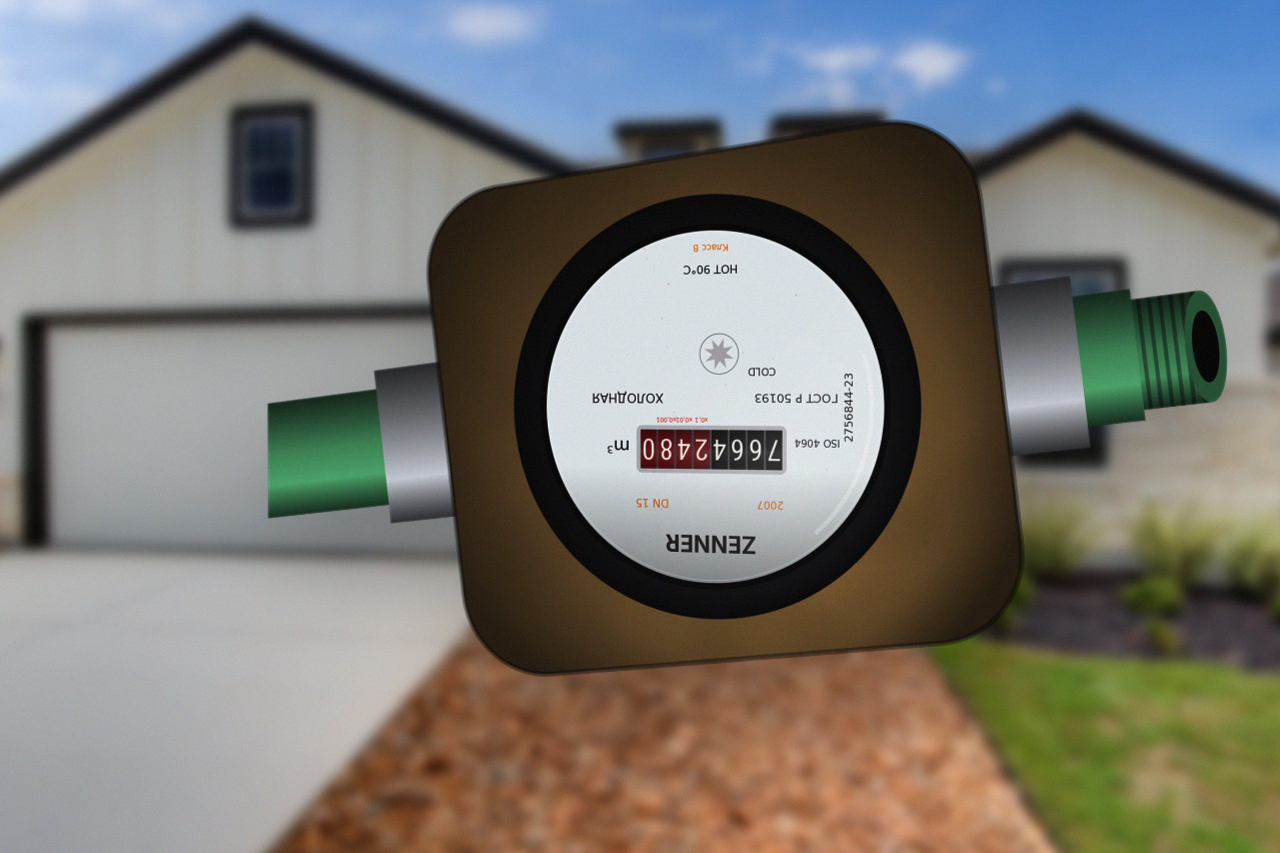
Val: 7664.2480 m³
